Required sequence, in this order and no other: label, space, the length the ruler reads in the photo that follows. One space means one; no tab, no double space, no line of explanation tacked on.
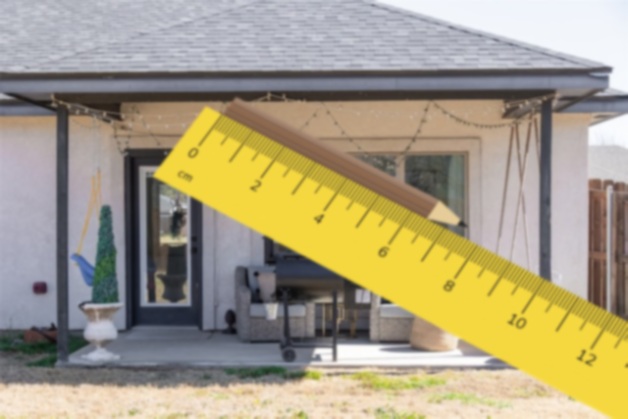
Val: 7.5 cm
